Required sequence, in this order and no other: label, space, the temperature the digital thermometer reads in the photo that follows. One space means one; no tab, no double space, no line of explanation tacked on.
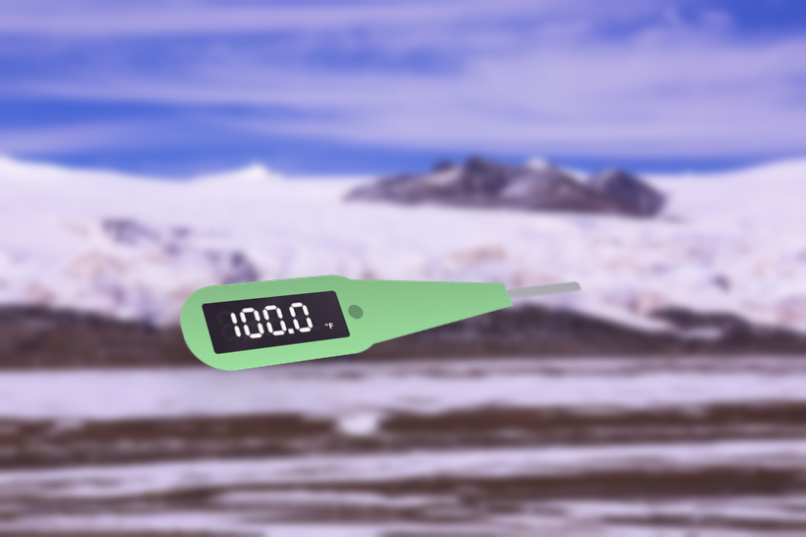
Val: 100.0 °F
